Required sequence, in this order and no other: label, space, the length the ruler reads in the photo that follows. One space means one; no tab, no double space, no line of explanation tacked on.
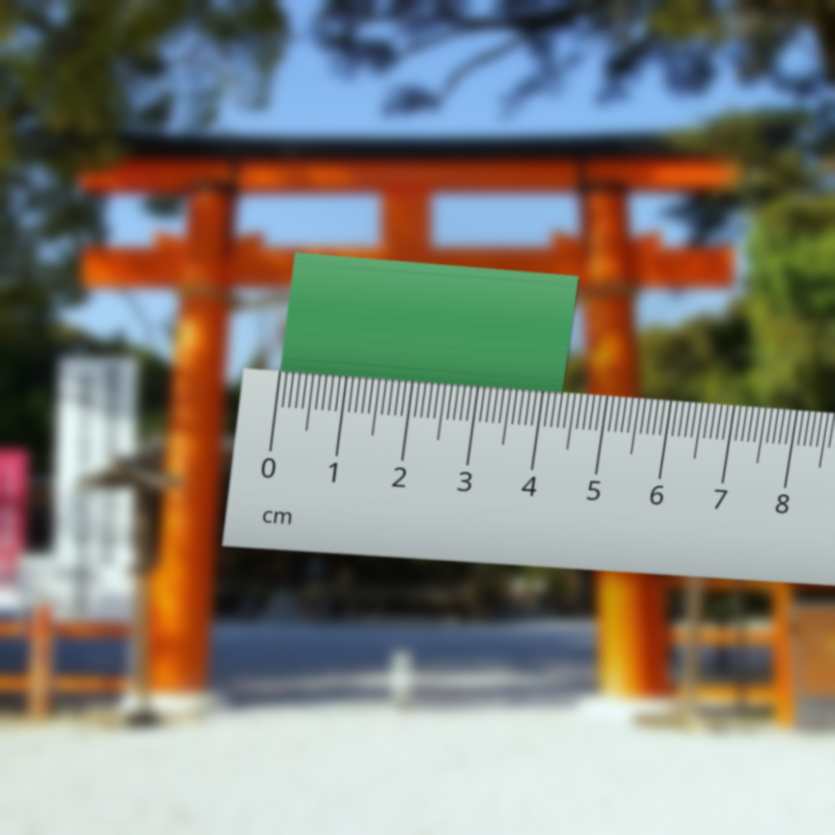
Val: 4.3 cm
